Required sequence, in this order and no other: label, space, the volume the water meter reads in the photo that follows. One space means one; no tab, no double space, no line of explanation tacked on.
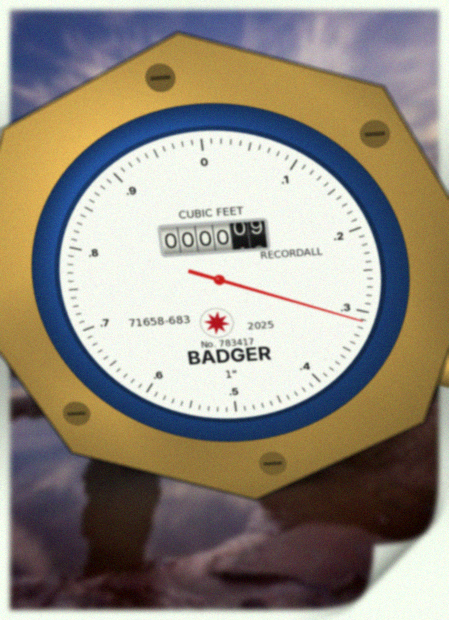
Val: 9.31 ft³
